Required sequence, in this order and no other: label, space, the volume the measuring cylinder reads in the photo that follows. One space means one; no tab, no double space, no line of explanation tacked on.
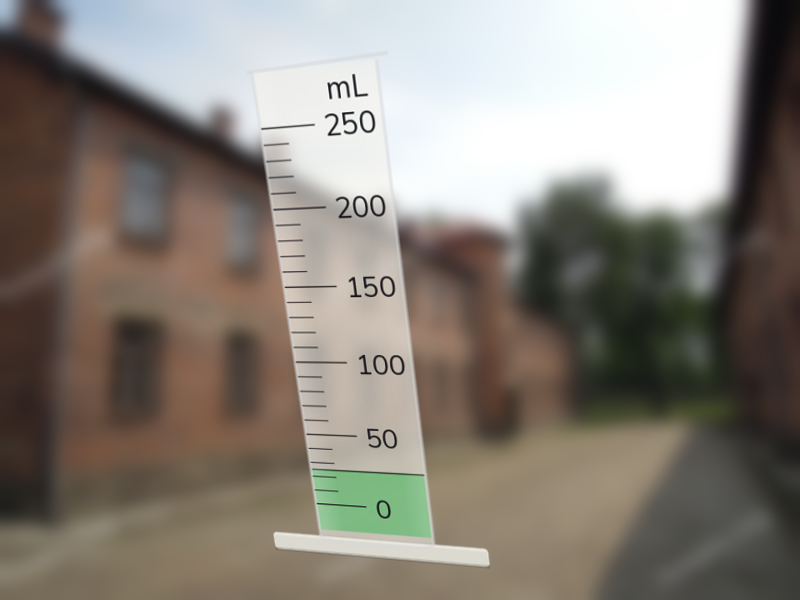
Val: 25 mL
